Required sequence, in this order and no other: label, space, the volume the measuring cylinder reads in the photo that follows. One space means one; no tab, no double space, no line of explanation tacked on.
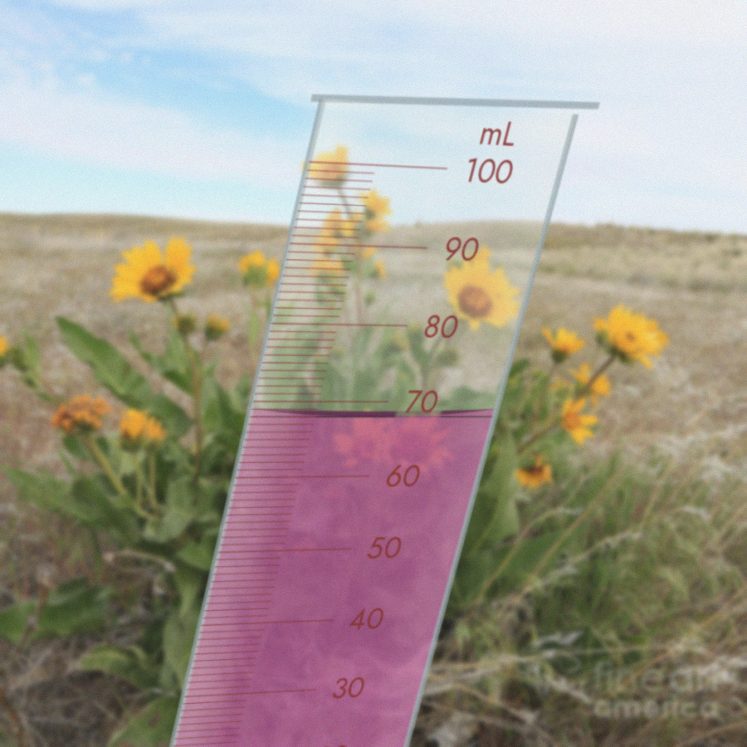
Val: 68 mL
